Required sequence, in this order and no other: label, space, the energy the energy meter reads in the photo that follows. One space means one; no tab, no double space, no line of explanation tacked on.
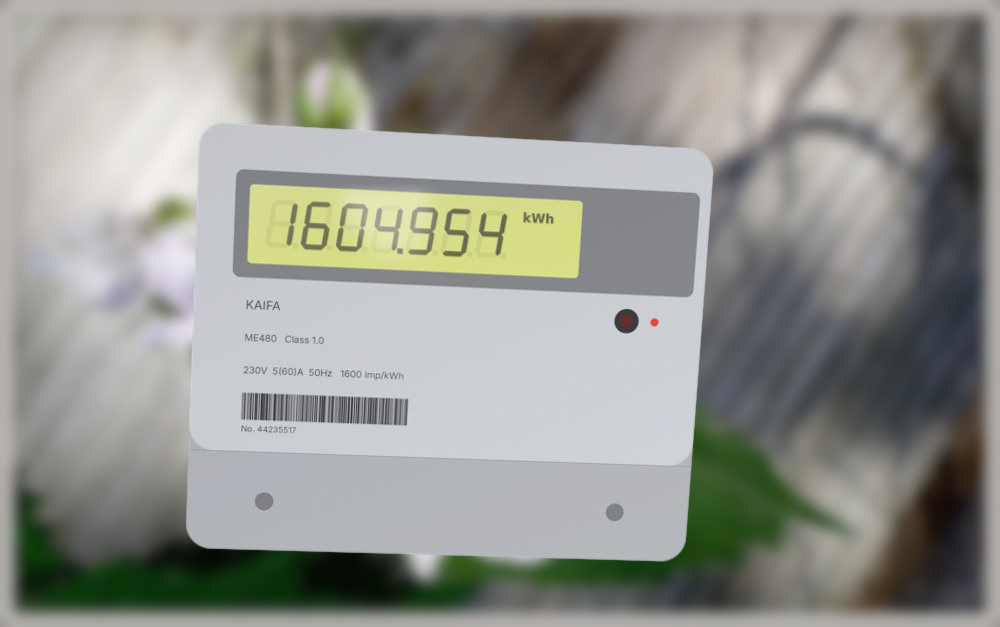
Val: 1604.954 kWh
